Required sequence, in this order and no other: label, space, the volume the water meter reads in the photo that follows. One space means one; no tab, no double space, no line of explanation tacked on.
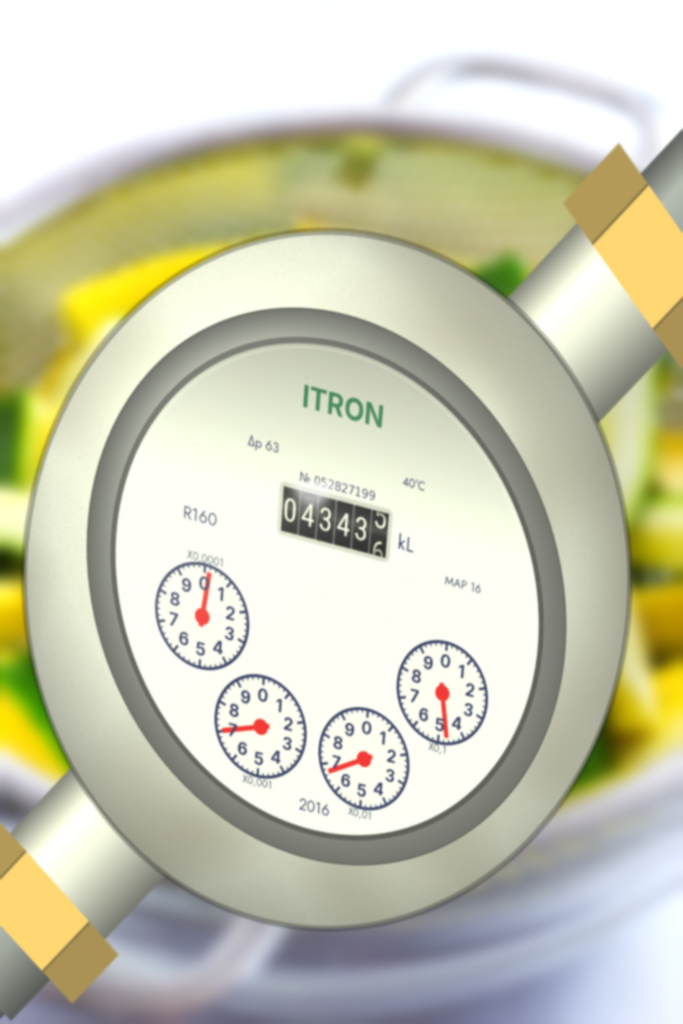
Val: 43435.4670 kL
